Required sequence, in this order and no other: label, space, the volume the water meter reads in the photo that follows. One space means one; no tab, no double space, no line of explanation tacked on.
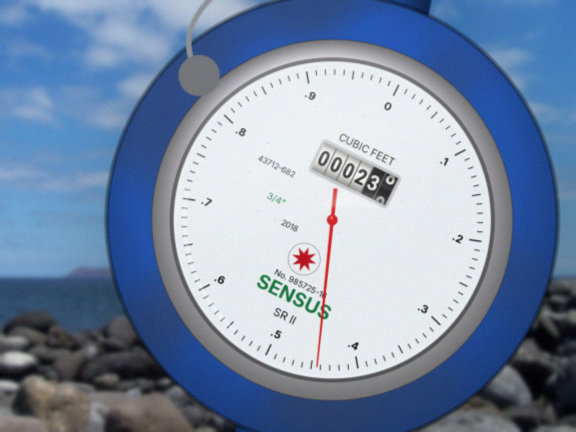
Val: 238.44 ft³
